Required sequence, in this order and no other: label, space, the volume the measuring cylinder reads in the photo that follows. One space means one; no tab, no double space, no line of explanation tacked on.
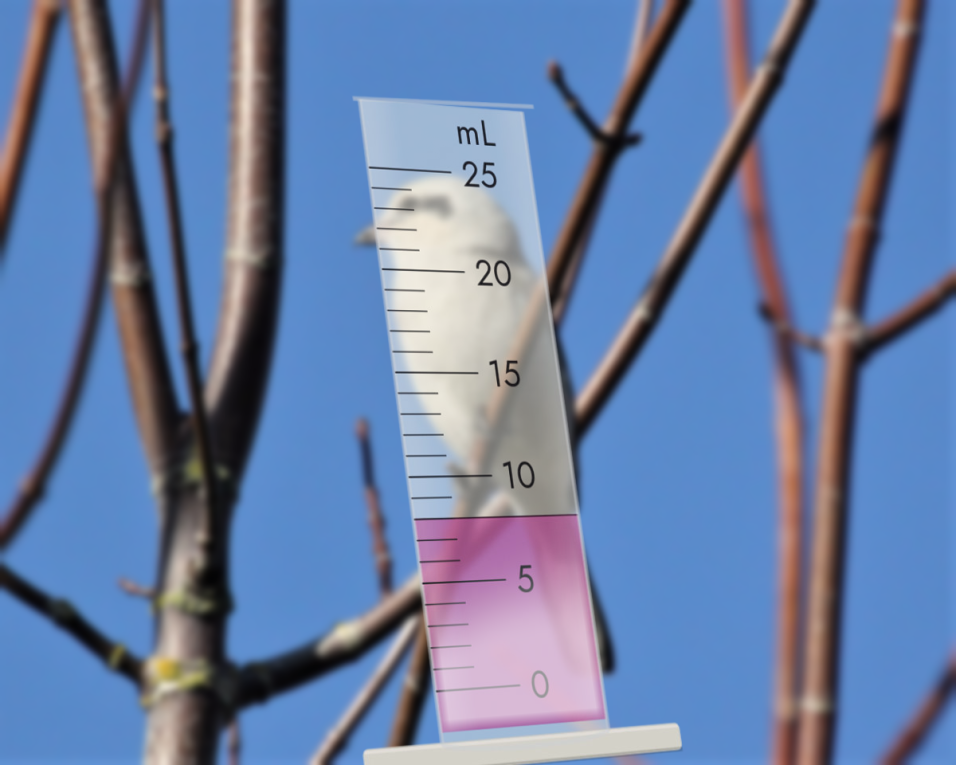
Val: 8 mL
